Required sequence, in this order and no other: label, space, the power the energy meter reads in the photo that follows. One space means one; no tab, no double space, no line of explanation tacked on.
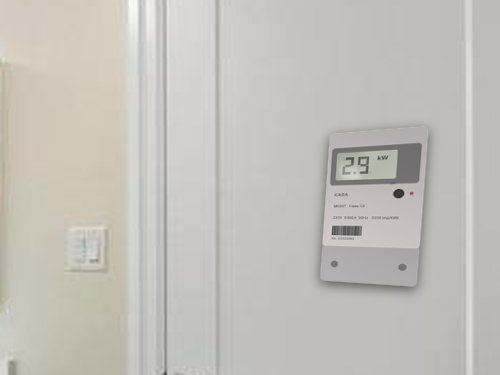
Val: 2.9 kW
